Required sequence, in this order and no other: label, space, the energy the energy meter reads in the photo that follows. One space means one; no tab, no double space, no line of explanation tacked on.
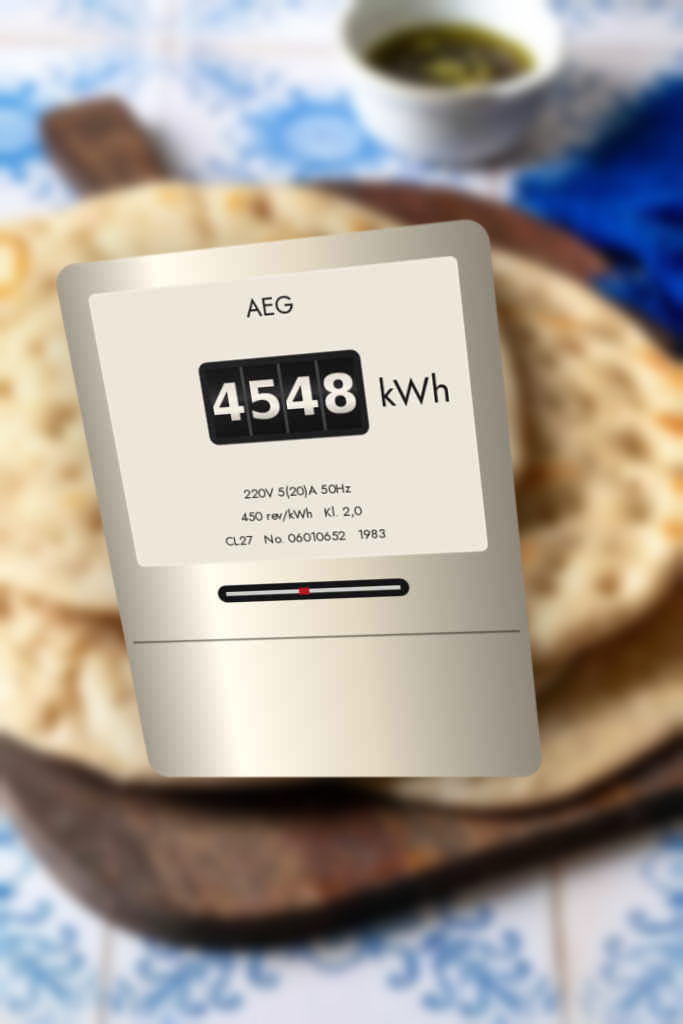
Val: 4548 kWh
